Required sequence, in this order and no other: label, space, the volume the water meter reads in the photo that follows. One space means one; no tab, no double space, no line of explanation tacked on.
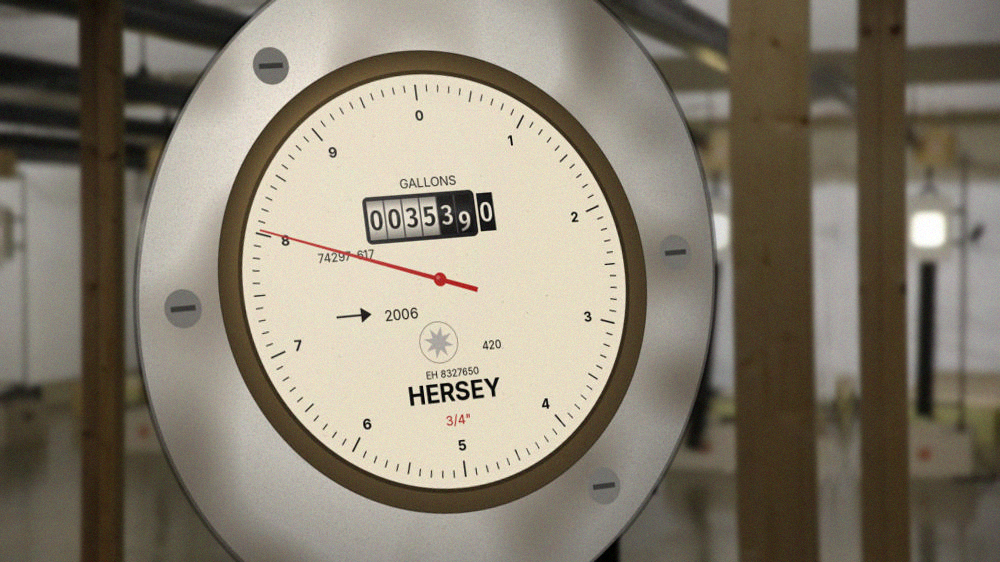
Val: 35388.0 gal
